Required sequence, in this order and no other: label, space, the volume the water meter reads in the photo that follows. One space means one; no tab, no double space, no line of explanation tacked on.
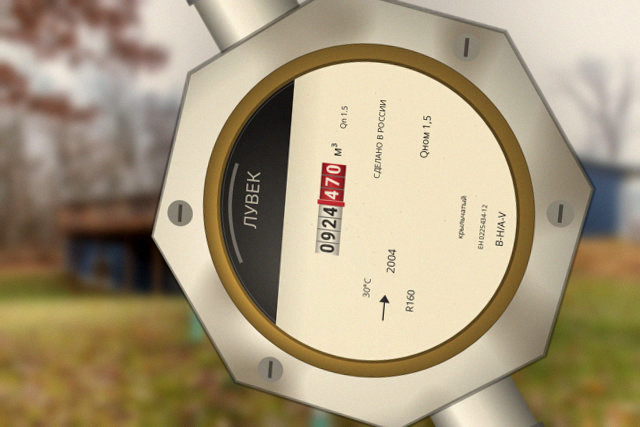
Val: 924.470 m³
